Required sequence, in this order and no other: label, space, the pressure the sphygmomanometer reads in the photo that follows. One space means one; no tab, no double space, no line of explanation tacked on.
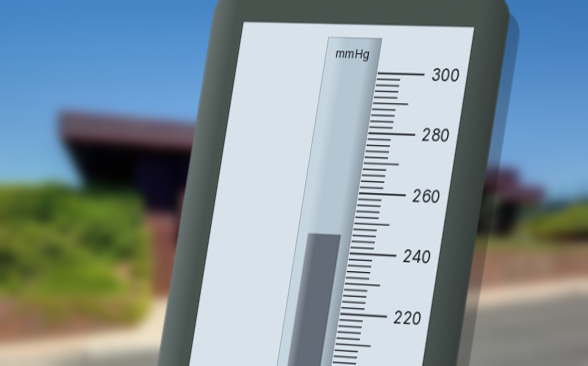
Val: 246 mmHg
